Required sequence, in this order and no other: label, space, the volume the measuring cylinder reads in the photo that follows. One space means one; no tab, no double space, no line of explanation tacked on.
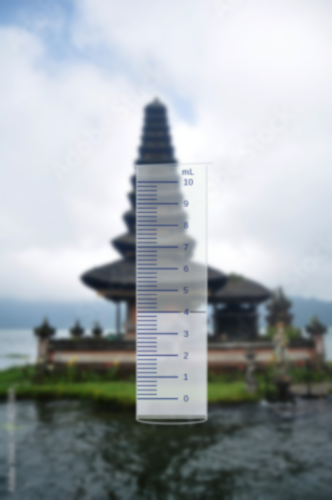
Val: 4 mL
